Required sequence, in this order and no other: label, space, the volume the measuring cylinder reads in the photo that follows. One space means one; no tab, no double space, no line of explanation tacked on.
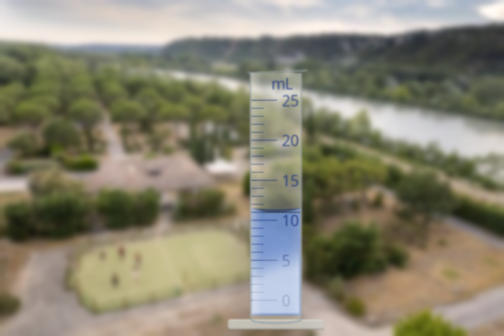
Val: 11 mL
